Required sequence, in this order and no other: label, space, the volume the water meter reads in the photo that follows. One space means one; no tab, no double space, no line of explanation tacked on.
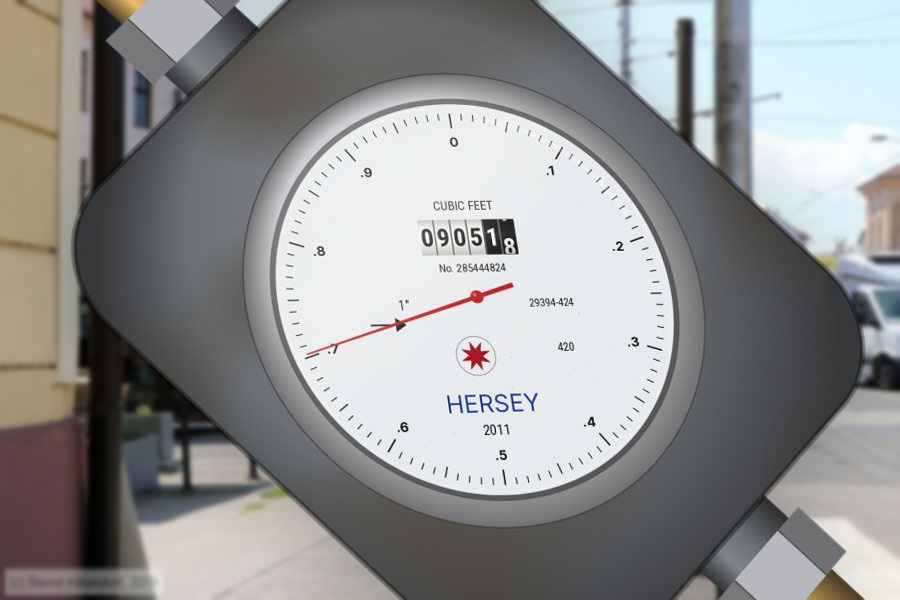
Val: 90517.70 ft³
